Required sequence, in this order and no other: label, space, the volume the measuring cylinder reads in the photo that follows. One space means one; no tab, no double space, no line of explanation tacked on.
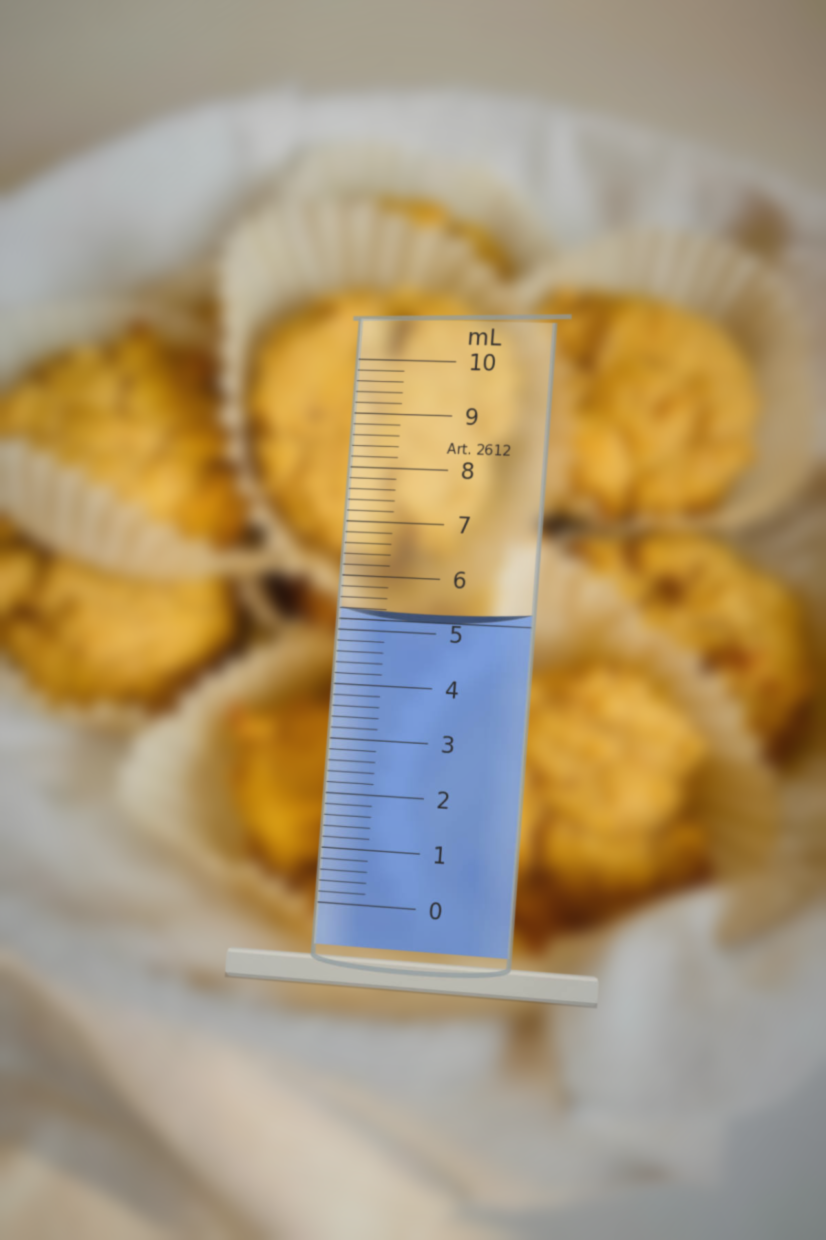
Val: 5.2 mL
